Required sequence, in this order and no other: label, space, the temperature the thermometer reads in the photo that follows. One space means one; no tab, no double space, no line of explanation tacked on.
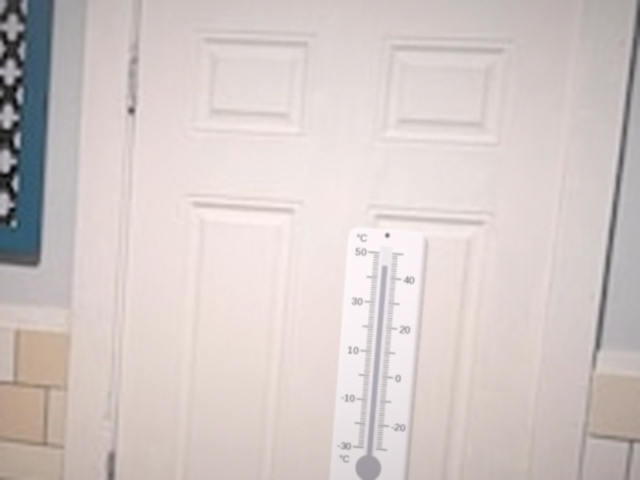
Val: 45 °C
